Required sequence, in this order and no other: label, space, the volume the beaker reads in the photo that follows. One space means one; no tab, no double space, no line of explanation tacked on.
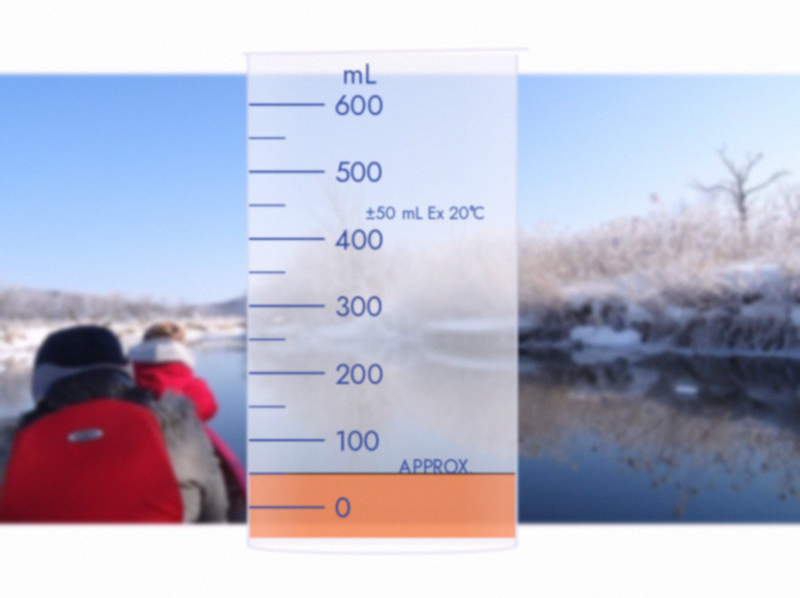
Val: 50 mL
